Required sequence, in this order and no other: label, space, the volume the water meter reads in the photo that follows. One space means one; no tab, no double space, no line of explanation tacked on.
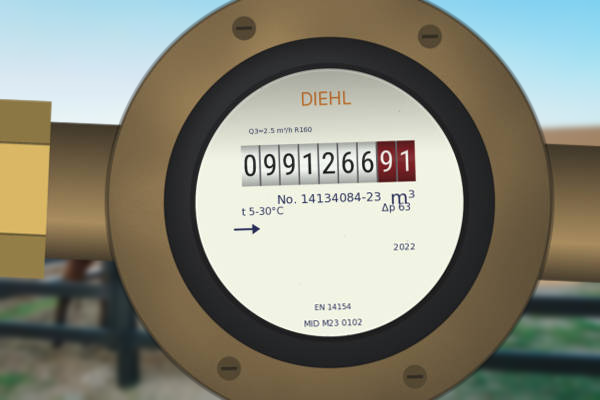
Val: 991266.91 m³
